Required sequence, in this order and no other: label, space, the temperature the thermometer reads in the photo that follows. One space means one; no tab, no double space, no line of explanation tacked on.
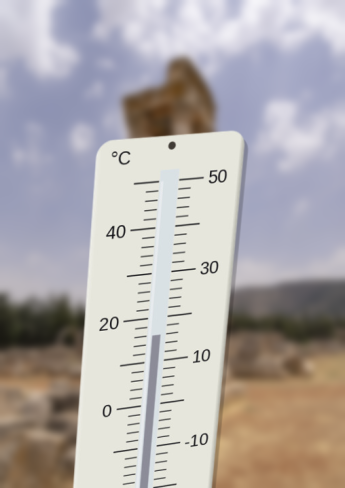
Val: 16 °C
